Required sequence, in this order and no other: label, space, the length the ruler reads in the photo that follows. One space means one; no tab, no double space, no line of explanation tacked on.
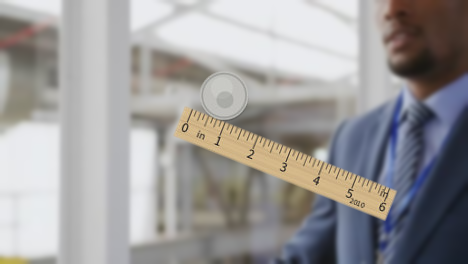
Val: 1.375 in
